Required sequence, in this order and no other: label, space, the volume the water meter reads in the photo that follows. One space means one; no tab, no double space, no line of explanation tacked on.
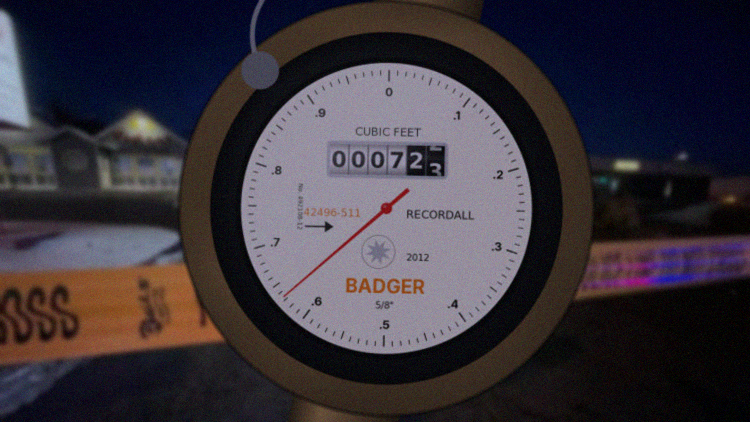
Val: 722.63 ft³
